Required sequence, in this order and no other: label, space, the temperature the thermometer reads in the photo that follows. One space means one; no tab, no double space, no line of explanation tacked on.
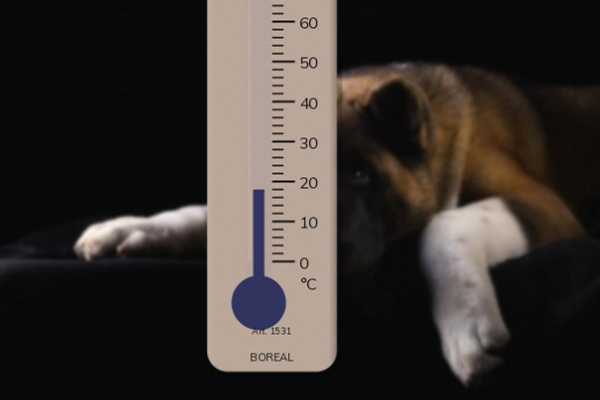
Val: 18 °C
